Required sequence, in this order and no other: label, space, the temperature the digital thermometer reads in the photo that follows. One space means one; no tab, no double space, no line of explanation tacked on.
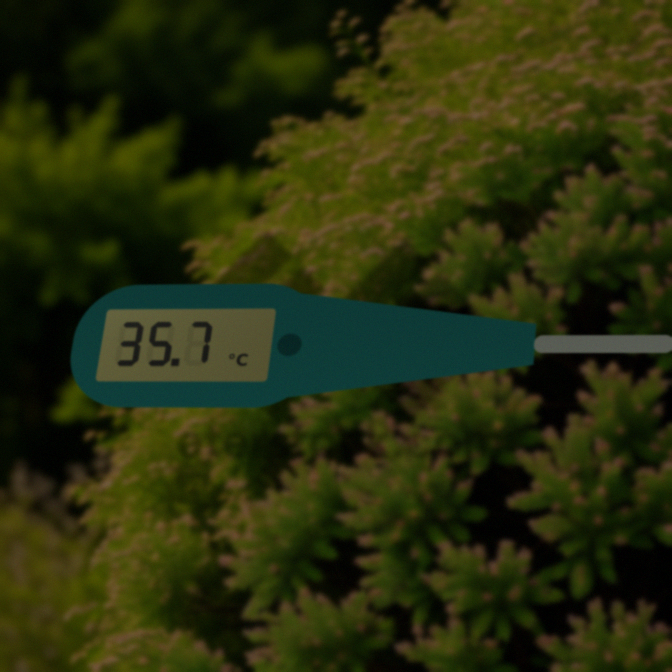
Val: 35.7 °C
